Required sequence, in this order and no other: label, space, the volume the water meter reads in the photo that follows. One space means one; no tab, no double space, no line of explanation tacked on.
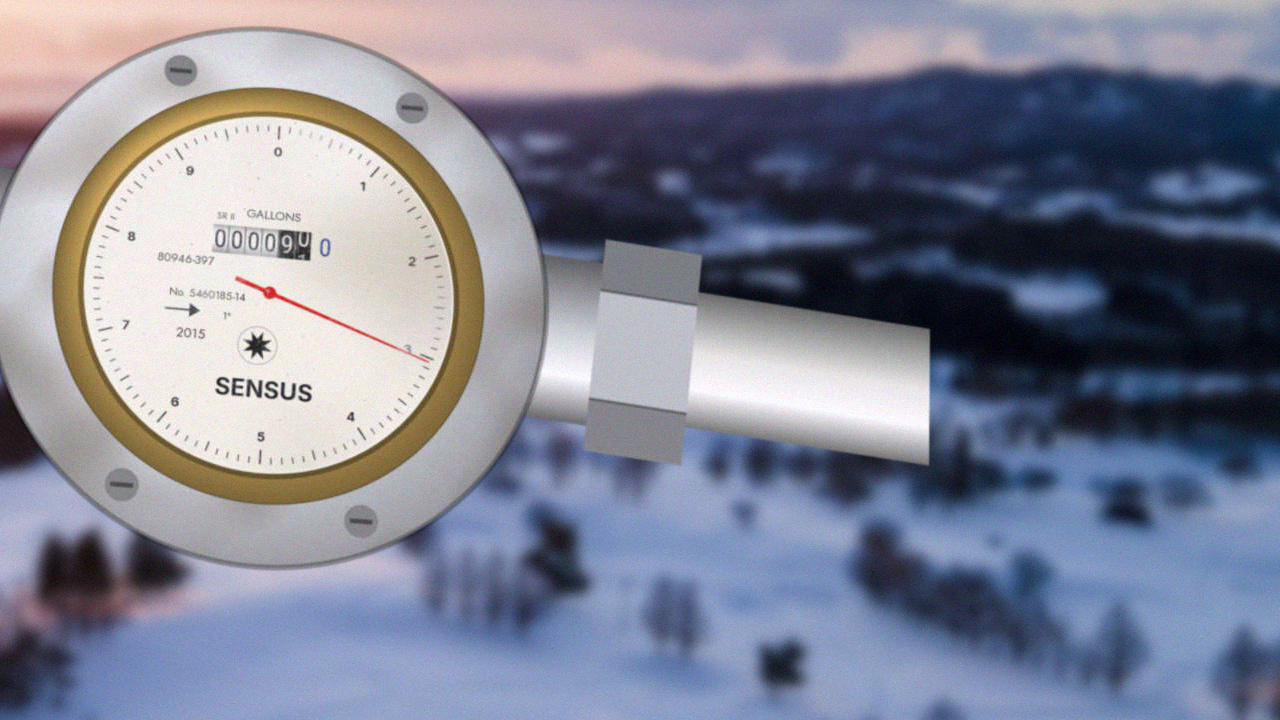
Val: 903.0 gal
